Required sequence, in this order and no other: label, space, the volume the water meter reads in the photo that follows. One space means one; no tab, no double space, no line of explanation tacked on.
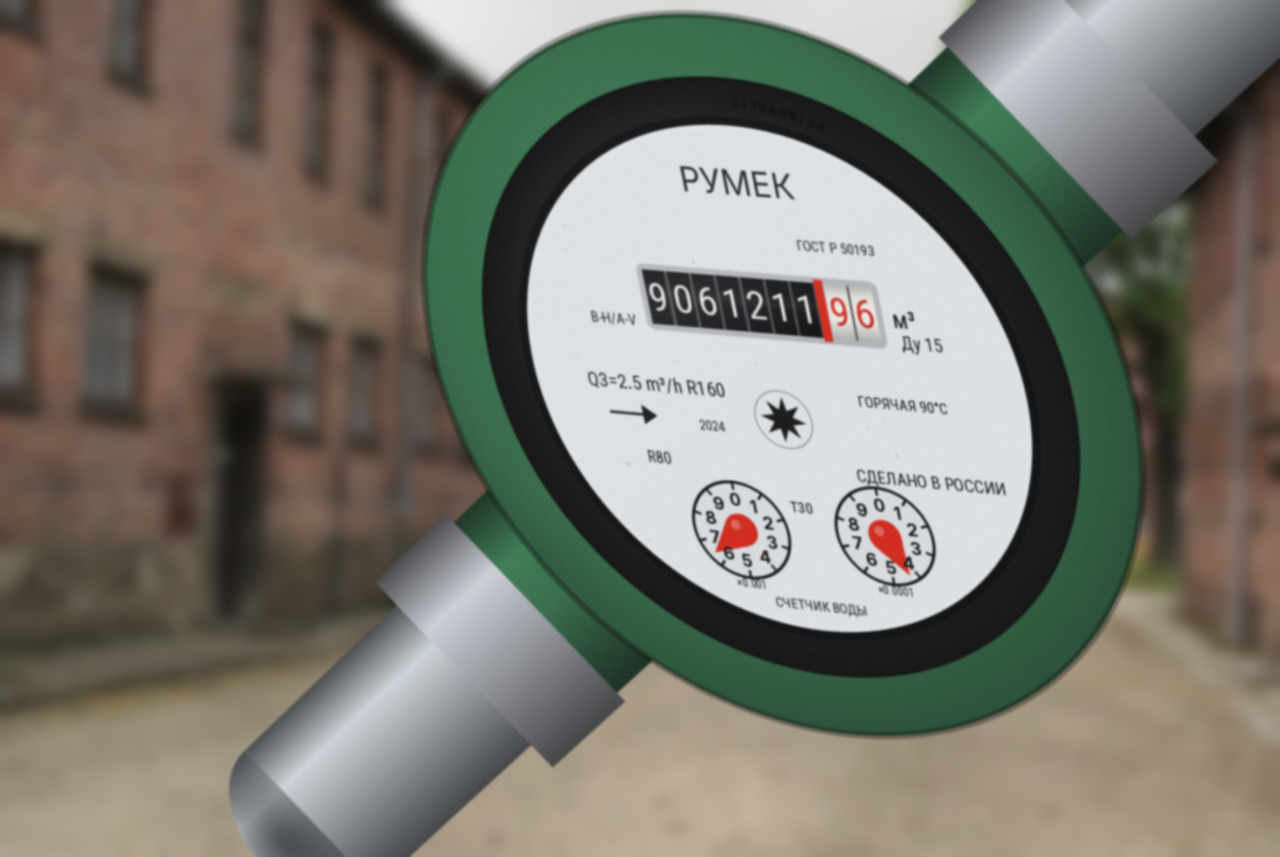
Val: 9061211.9664 m³
